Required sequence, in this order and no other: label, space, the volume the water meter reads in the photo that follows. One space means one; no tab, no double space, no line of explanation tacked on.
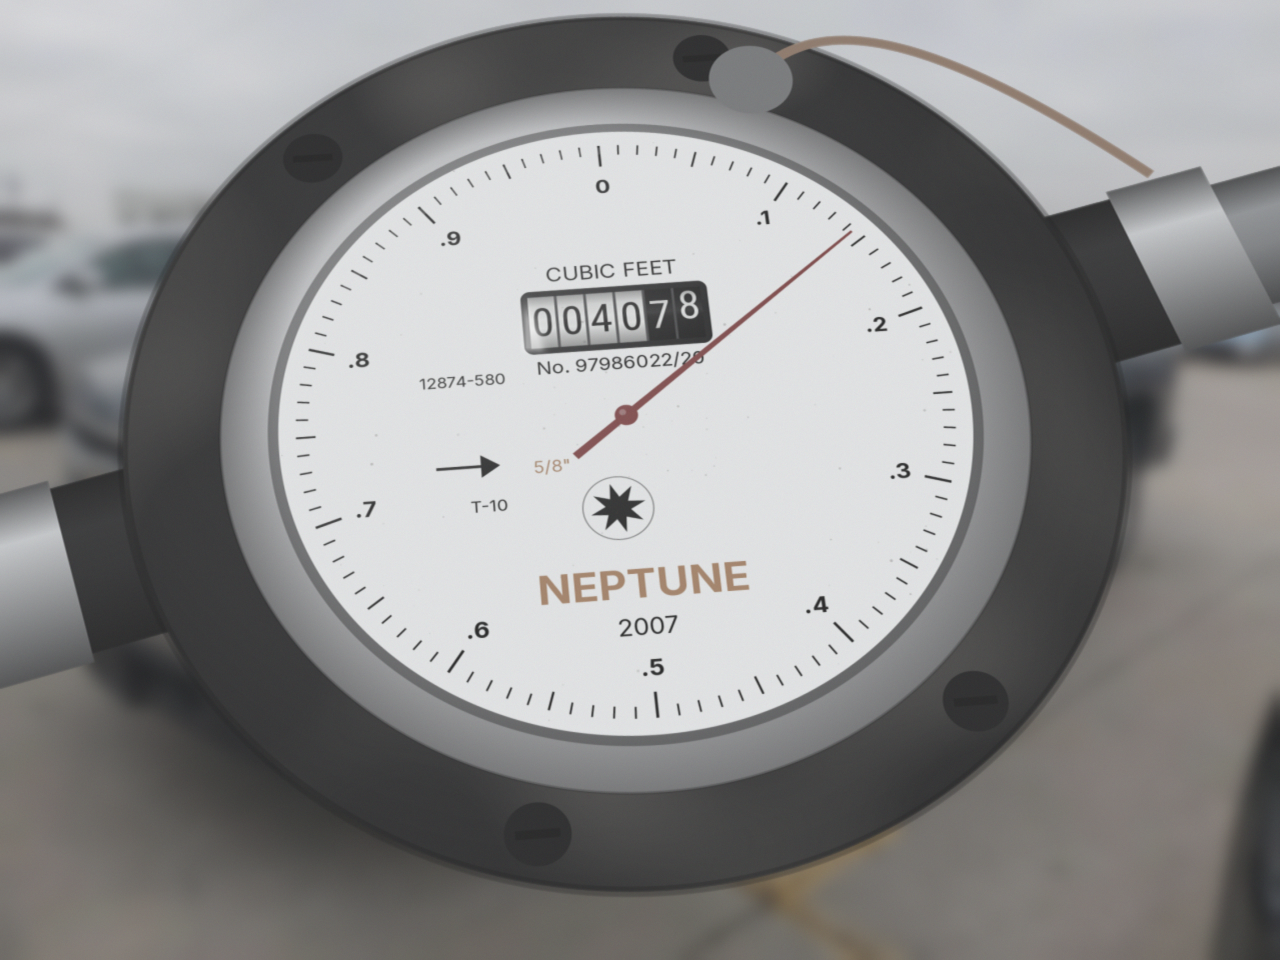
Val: 4078.14 ft³
